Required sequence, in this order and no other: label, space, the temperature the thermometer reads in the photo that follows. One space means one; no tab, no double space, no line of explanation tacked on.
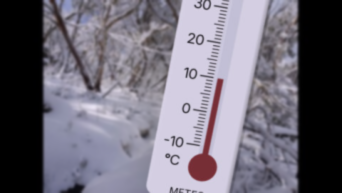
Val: 10 °C
